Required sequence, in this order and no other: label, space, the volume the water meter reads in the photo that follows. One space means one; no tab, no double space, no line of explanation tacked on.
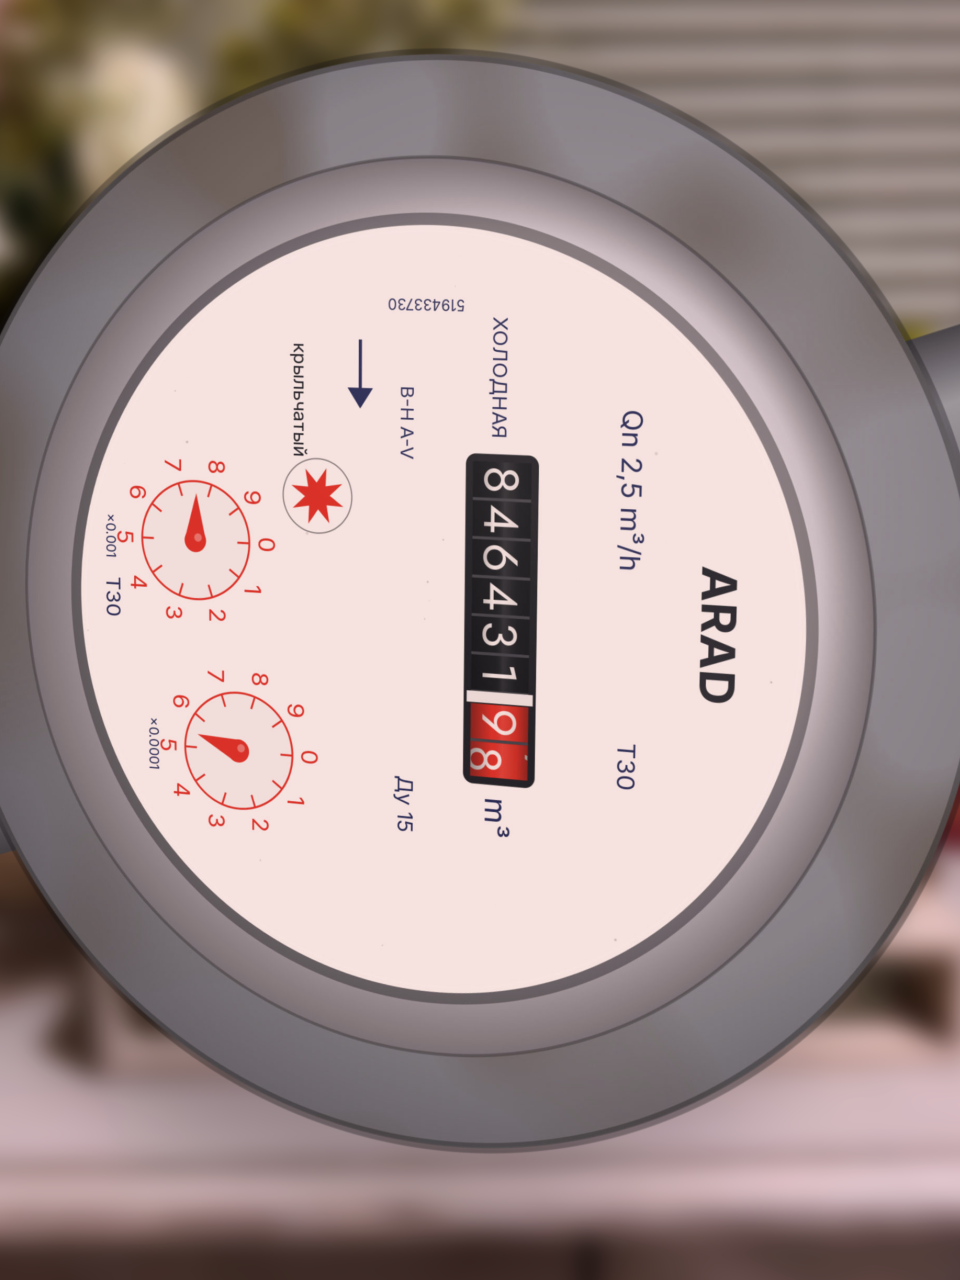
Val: 846431.9775 m³
